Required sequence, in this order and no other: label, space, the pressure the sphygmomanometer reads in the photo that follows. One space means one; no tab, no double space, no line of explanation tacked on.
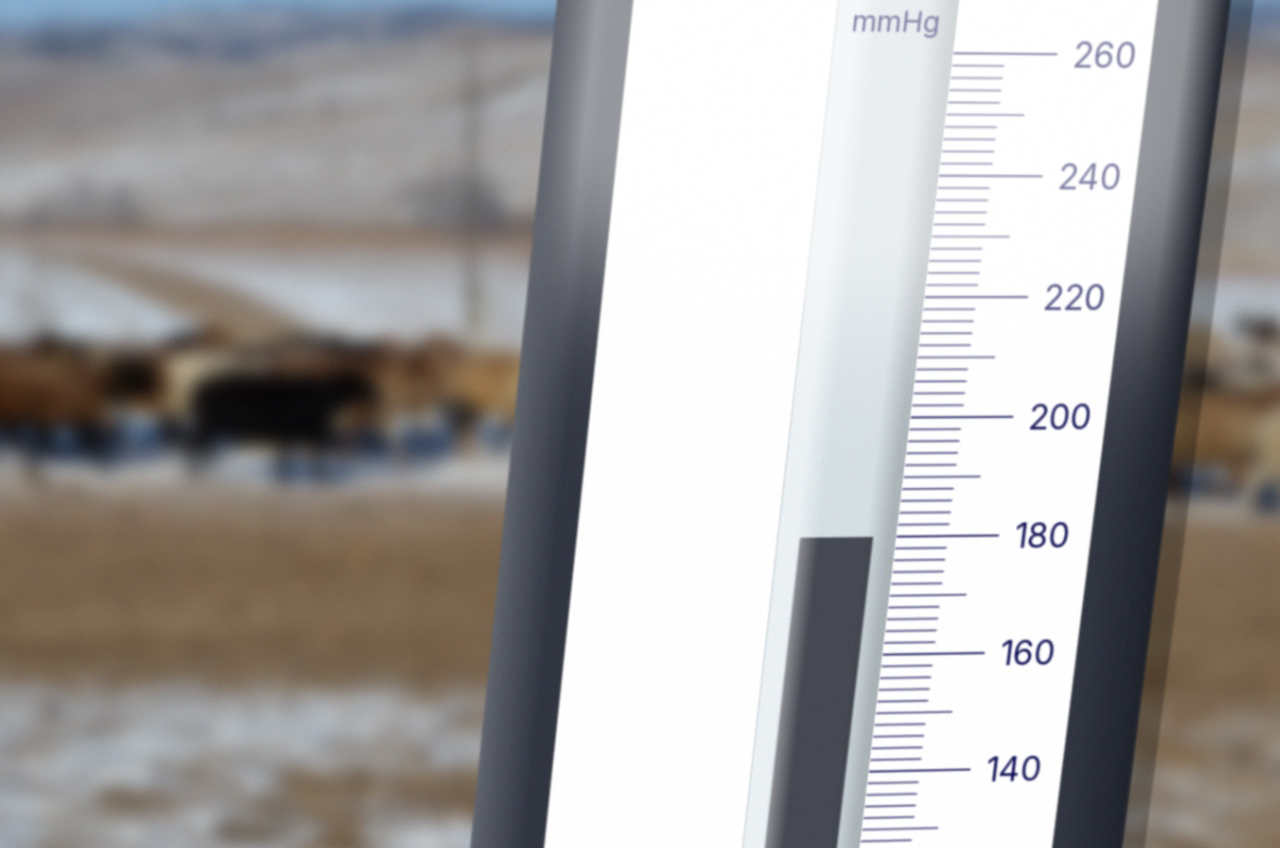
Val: 180 mmHg
